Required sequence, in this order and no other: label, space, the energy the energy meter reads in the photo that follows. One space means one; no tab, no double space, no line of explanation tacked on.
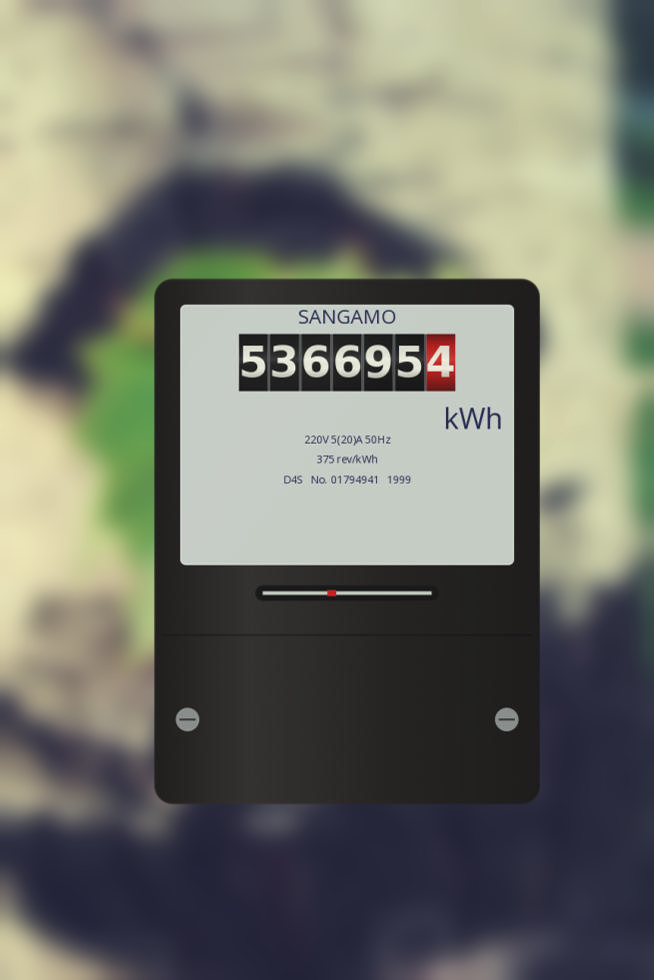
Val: 536695.4 kWh
